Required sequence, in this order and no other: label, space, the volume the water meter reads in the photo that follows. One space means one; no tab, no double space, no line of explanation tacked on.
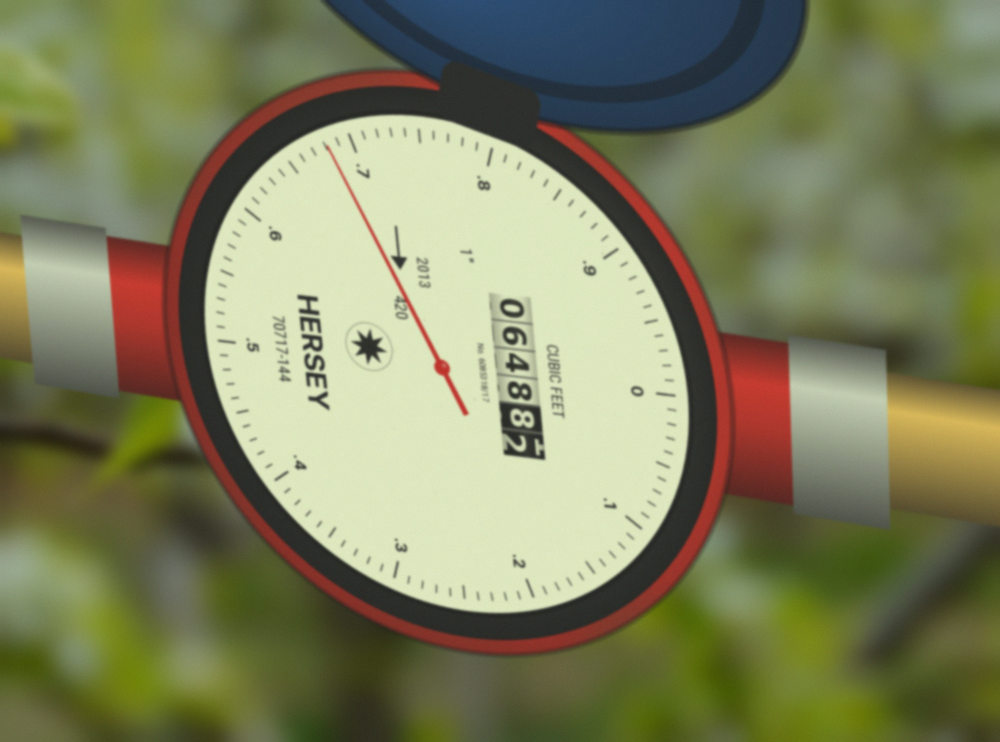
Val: 64881.68 ft³
